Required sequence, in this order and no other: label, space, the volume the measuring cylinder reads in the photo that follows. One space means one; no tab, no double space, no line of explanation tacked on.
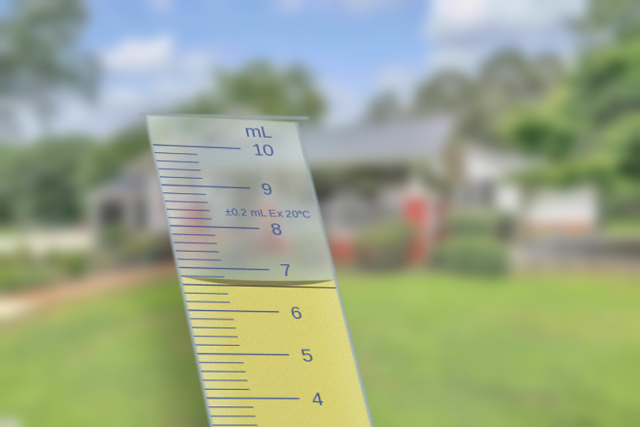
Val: 6.6 mL
